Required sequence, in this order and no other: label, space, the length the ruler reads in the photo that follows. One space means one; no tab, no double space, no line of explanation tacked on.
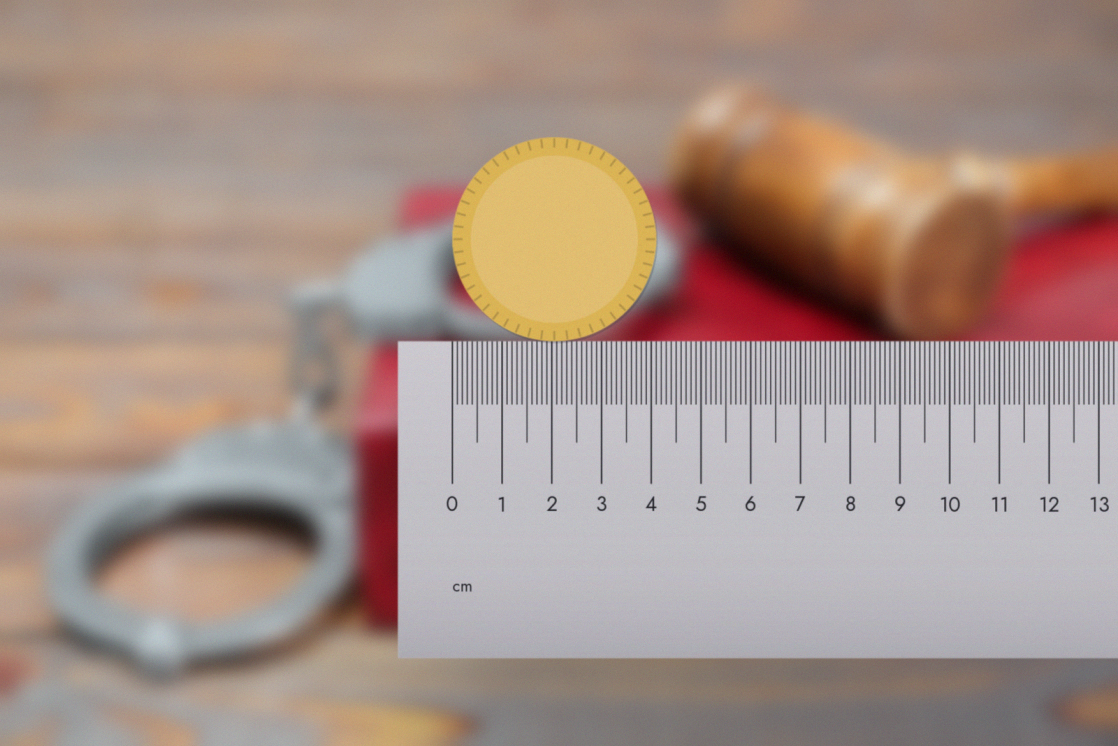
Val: 4.1 cm
